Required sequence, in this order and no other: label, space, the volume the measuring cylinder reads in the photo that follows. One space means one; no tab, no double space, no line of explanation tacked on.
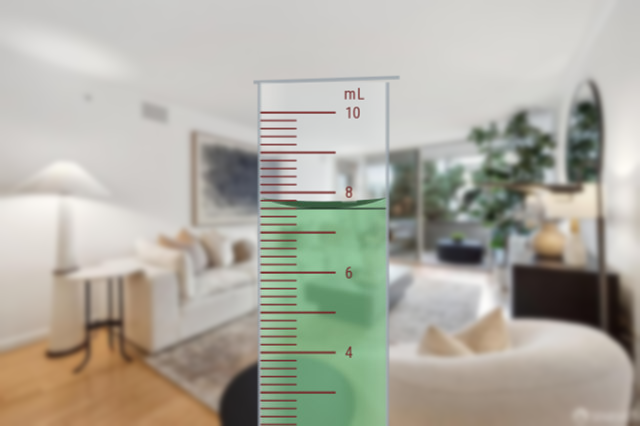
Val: 7.6 mL
